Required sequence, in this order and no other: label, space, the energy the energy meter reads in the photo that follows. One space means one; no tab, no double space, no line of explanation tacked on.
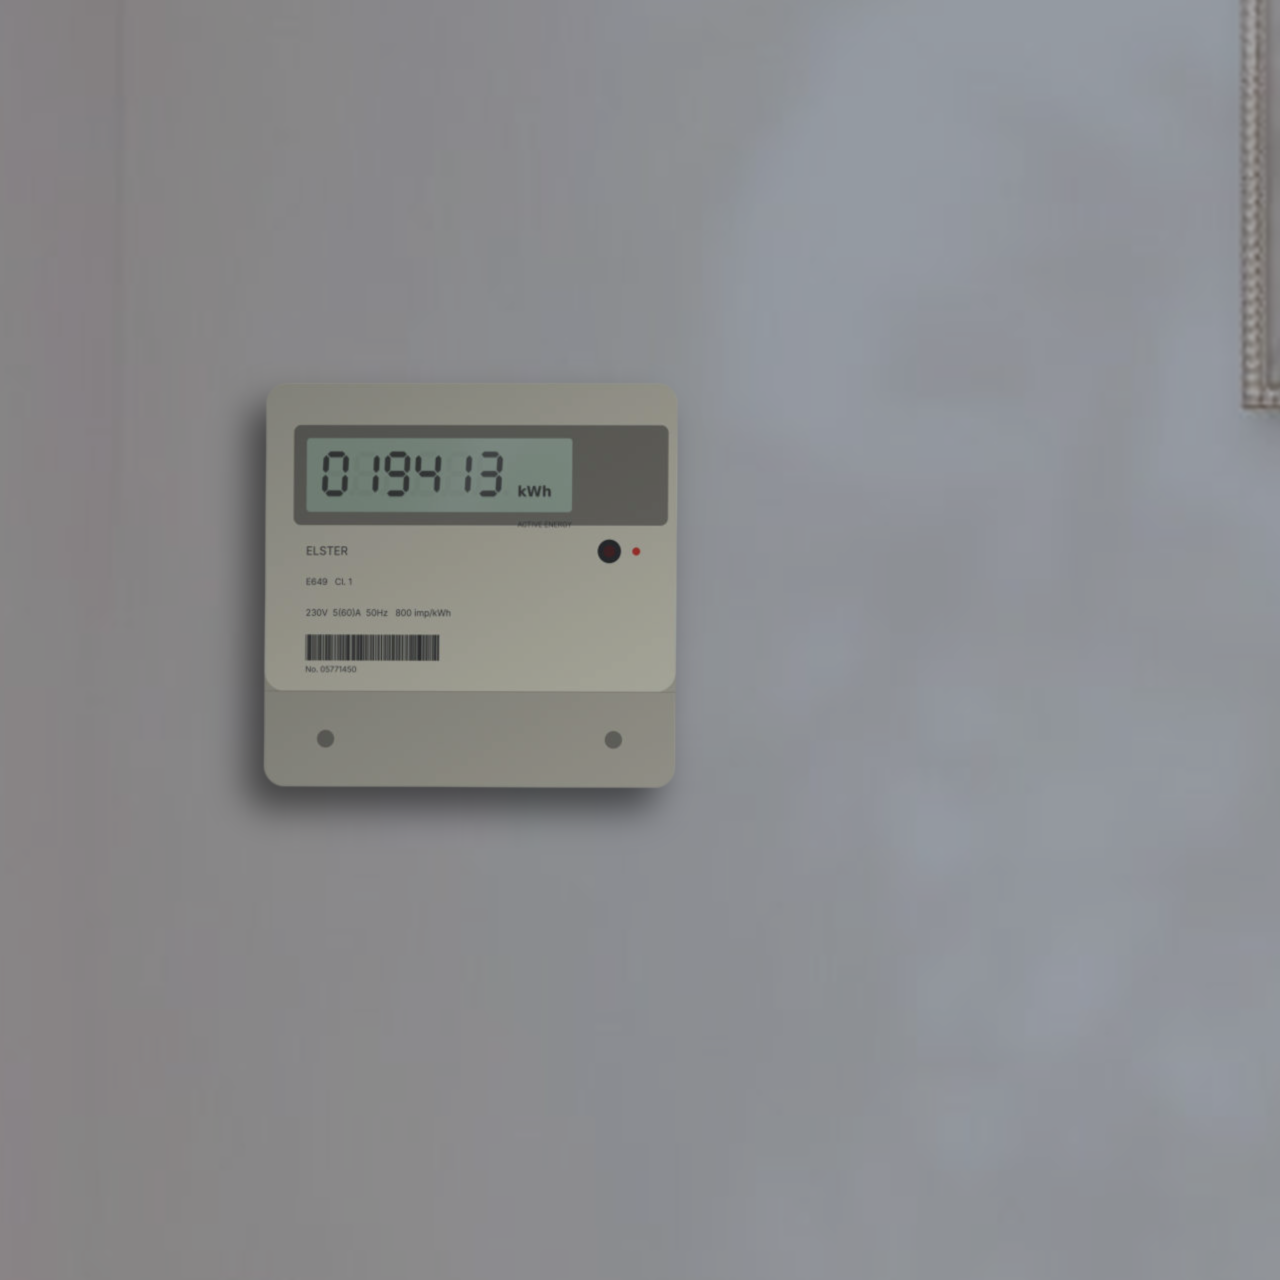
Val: 19413 kWh
